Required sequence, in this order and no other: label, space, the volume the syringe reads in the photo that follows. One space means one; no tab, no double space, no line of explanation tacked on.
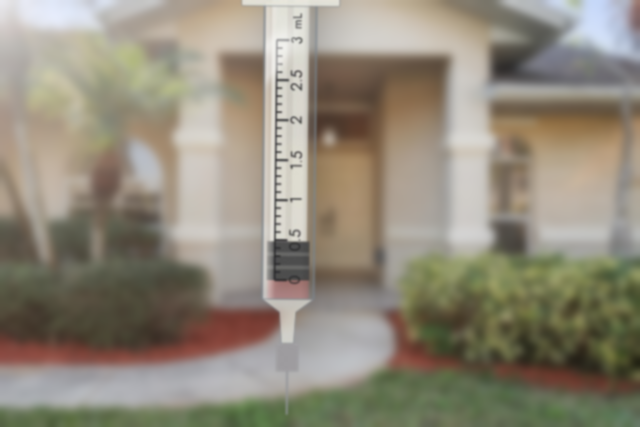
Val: 0 mL
